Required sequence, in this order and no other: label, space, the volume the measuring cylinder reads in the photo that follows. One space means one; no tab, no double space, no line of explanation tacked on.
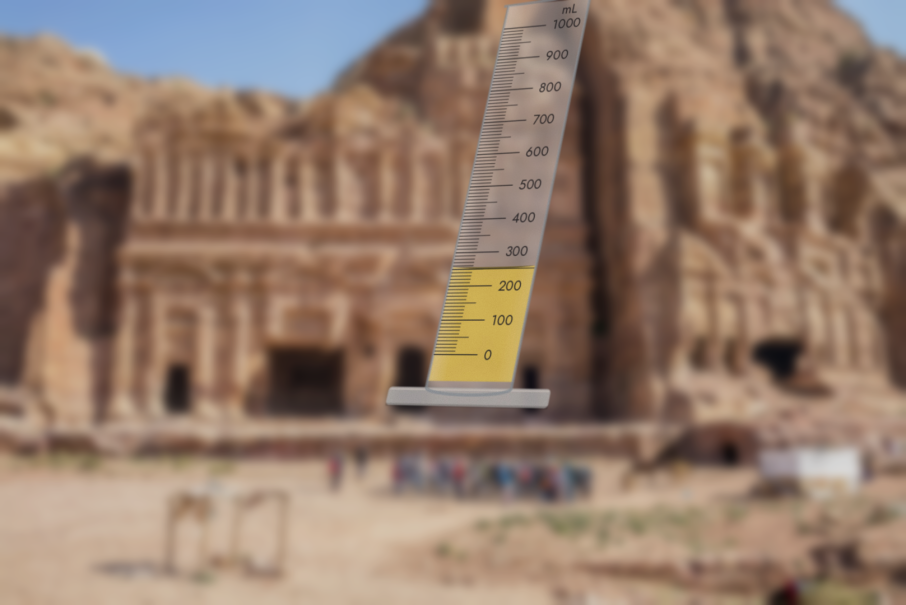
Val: 250 mL
